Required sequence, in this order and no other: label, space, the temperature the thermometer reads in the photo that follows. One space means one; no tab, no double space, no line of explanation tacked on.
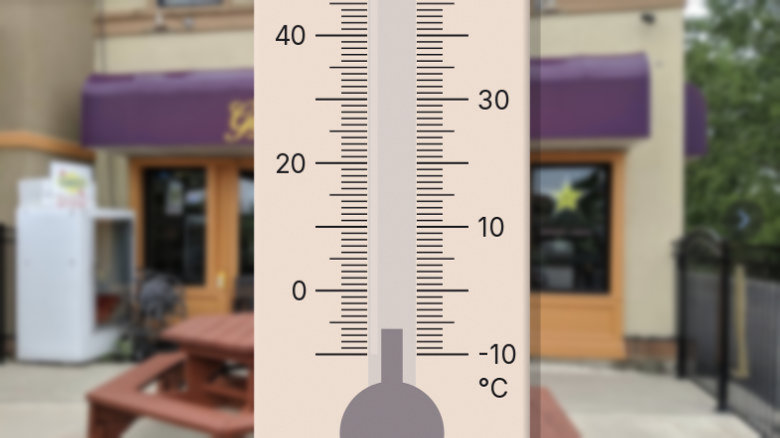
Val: -6 °C
